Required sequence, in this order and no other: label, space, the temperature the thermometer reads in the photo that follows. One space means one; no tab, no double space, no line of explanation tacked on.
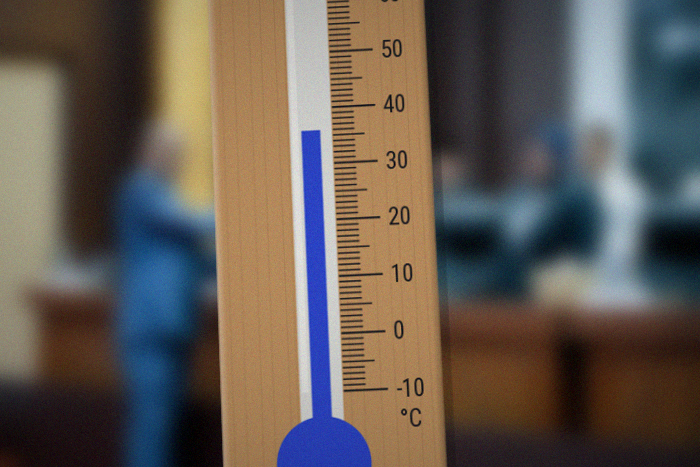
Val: 36 °C
